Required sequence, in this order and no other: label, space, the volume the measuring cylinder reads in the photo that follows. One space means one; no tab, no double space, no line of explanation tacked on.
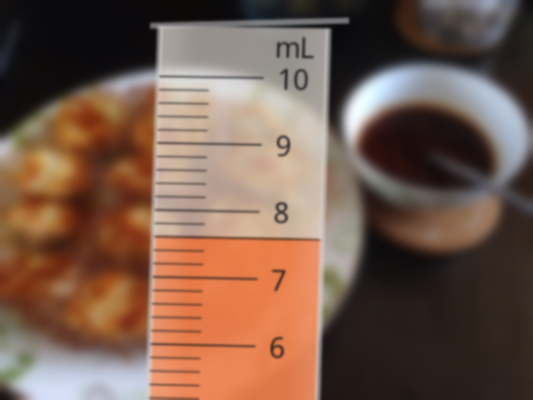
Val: 7.6 mL
